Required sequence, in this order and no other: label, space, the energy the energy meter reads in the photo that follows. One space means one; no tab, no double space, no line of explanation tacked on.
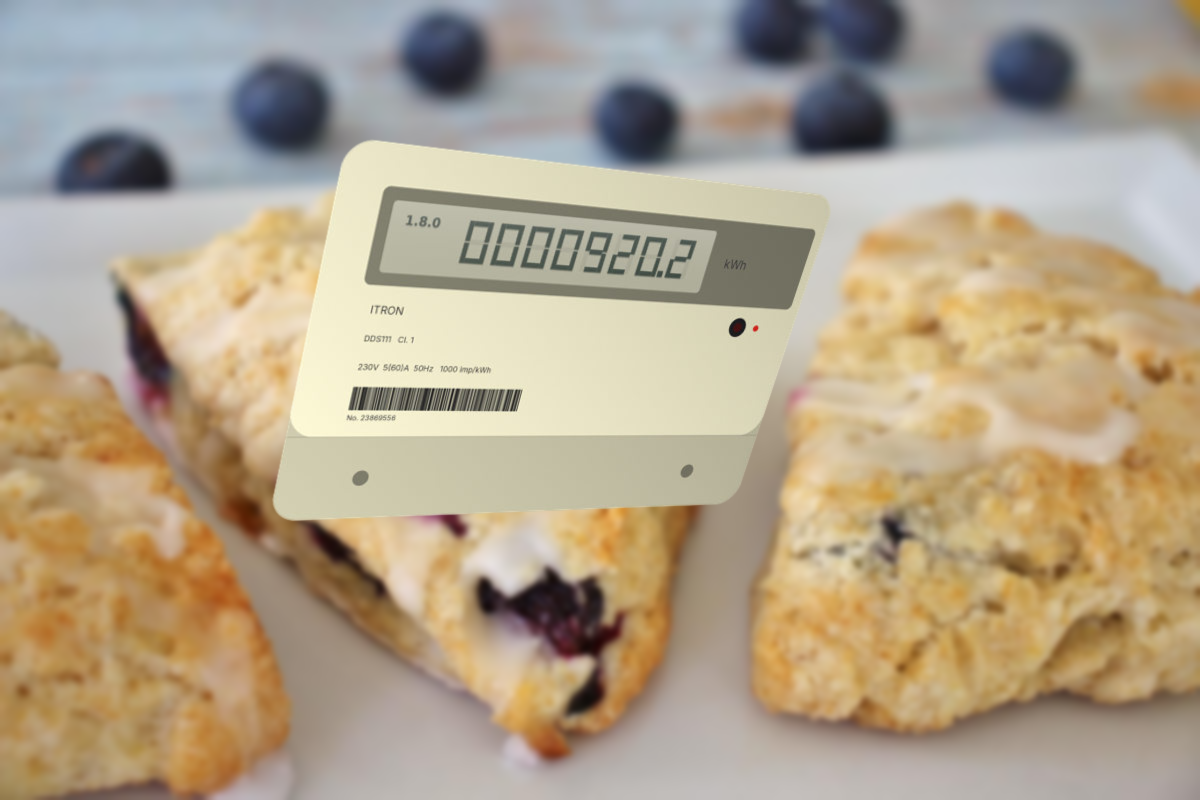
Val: 920.2 kWh
